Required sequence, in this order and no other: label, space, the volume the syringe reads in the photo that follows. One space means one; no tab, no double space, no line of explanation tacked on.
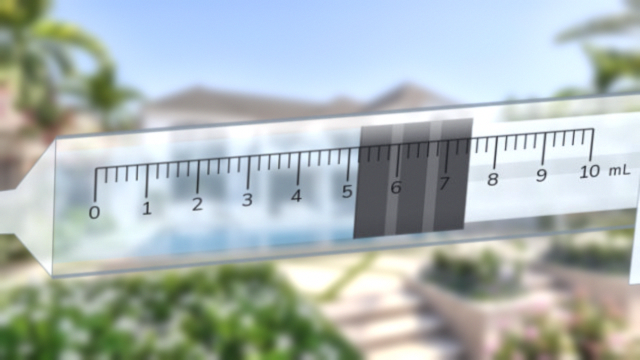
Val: 5.2 mL
